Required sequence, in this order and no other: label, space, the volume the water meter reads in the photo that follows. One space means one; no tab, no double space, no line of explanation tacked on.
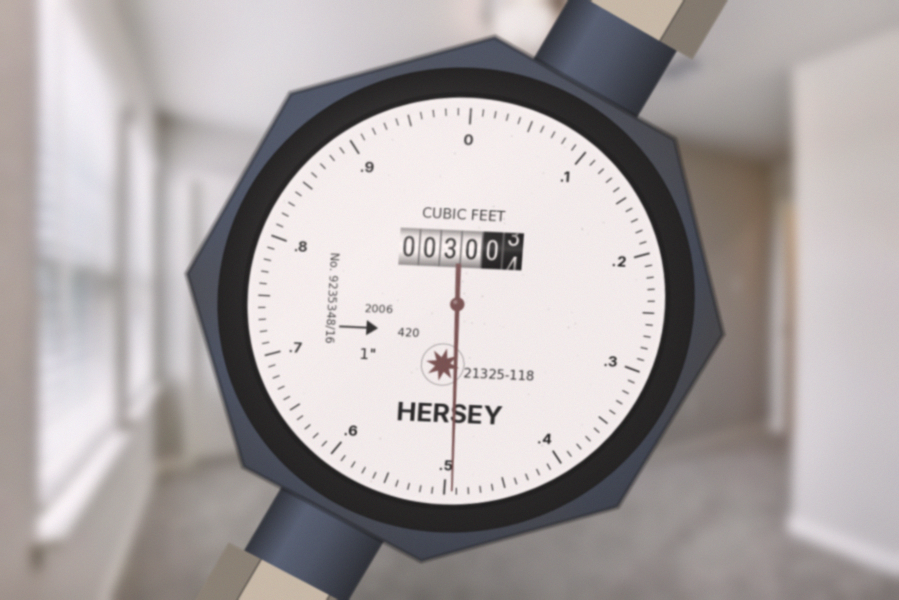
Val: 3003.49 ft³
